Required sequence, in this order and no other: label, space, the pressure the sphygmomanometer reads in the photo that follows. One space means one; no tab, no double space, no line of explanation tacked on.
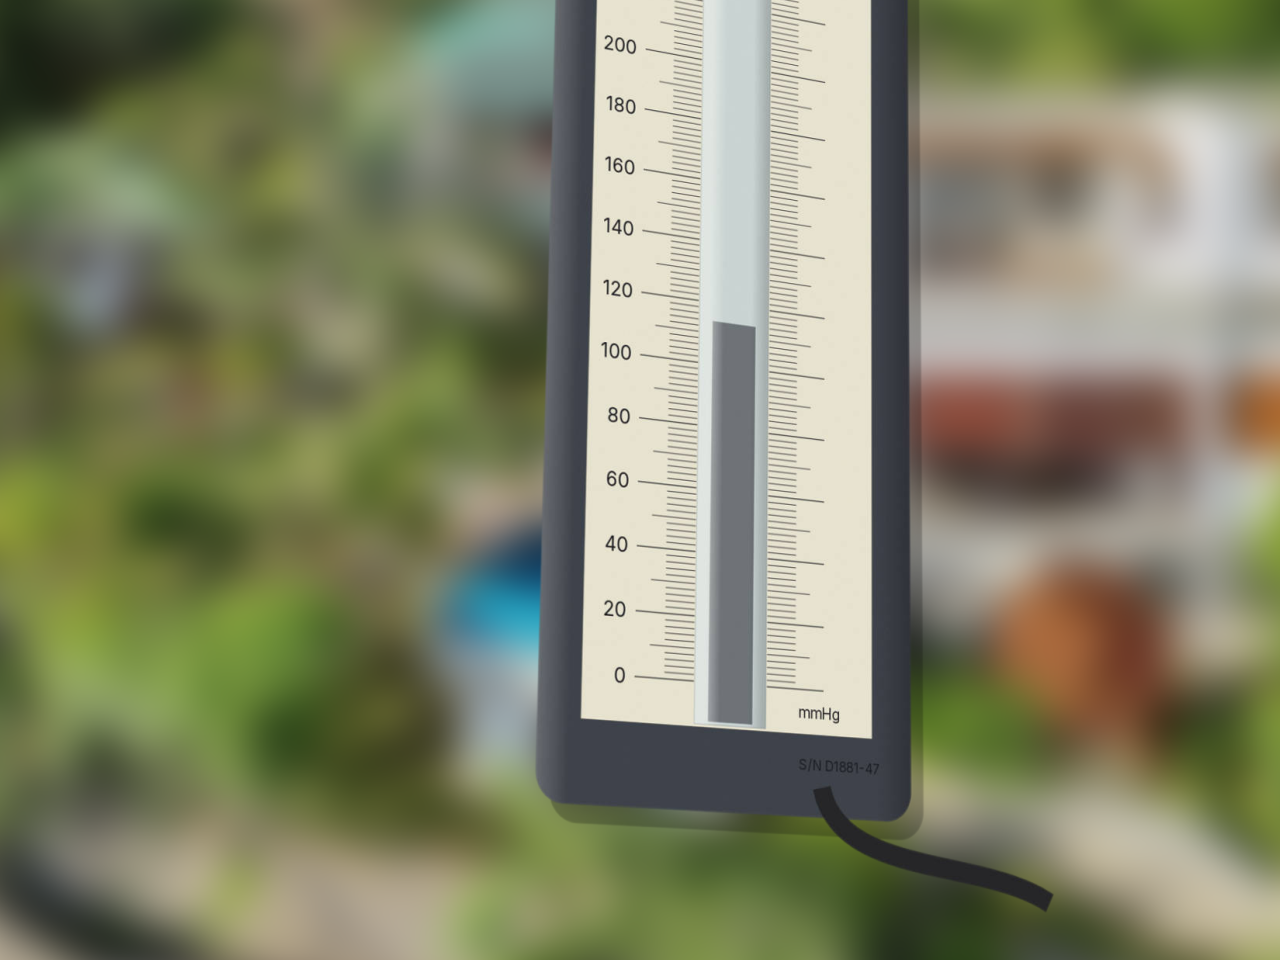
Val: 114 mmHg
